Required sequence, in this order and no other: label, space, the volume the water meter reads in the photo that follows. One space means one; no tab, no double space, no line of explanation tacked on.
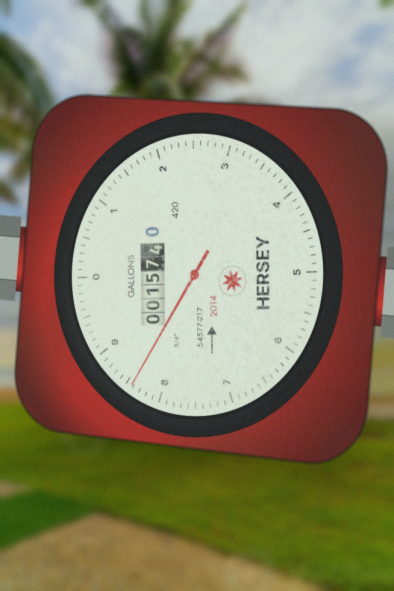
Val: 15738.4 gal
